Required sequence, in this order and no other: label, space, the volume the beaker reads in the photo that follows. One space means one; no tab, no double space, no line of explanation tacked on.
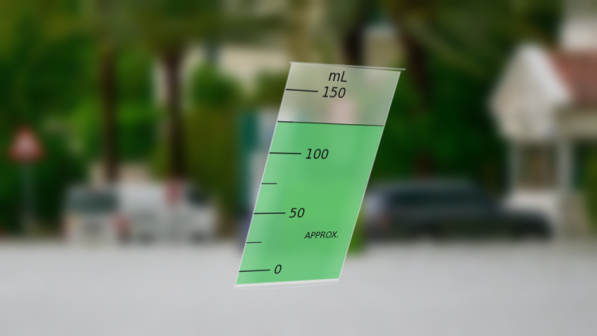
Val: 125 mL
